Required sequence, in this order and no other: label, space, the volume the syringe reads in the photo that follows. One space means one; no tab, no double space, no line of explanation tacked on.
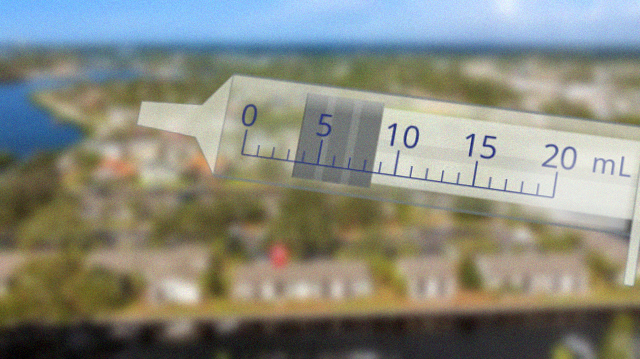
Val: 3.5 mL
